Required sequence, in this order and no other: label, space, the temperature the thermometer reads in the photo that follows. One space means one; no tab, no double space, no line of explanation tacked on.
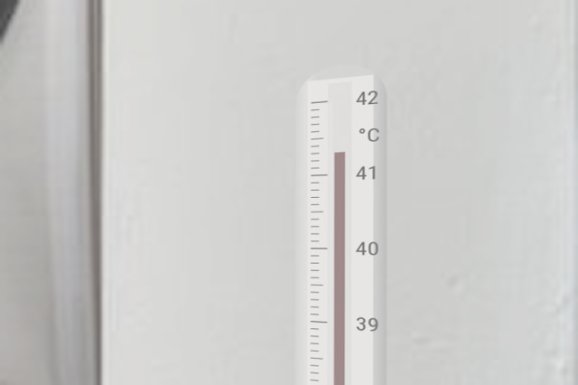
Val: 41.3 °C
